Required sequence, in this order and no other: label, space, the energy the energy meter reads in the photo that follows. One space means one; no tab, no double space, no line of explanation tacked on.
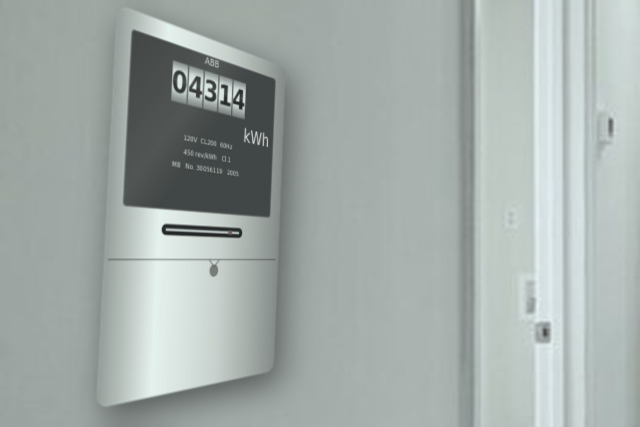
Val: 4314 kWh
